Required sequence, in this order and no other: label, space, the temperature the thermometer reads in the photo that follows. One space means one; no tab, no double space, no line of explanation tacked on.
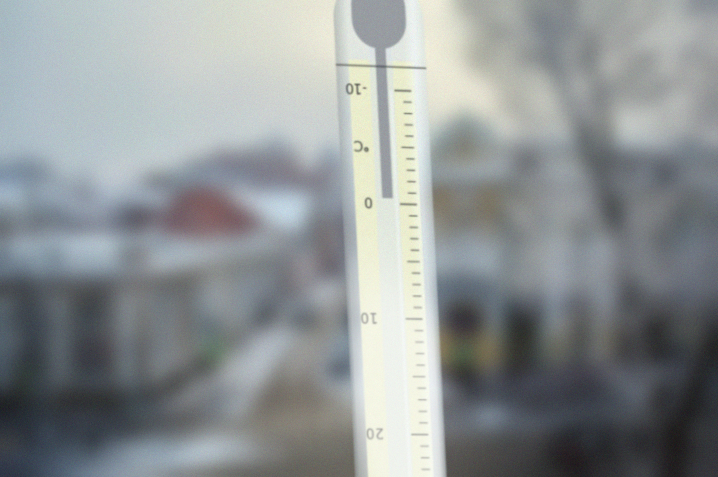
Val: -0.5 °C
